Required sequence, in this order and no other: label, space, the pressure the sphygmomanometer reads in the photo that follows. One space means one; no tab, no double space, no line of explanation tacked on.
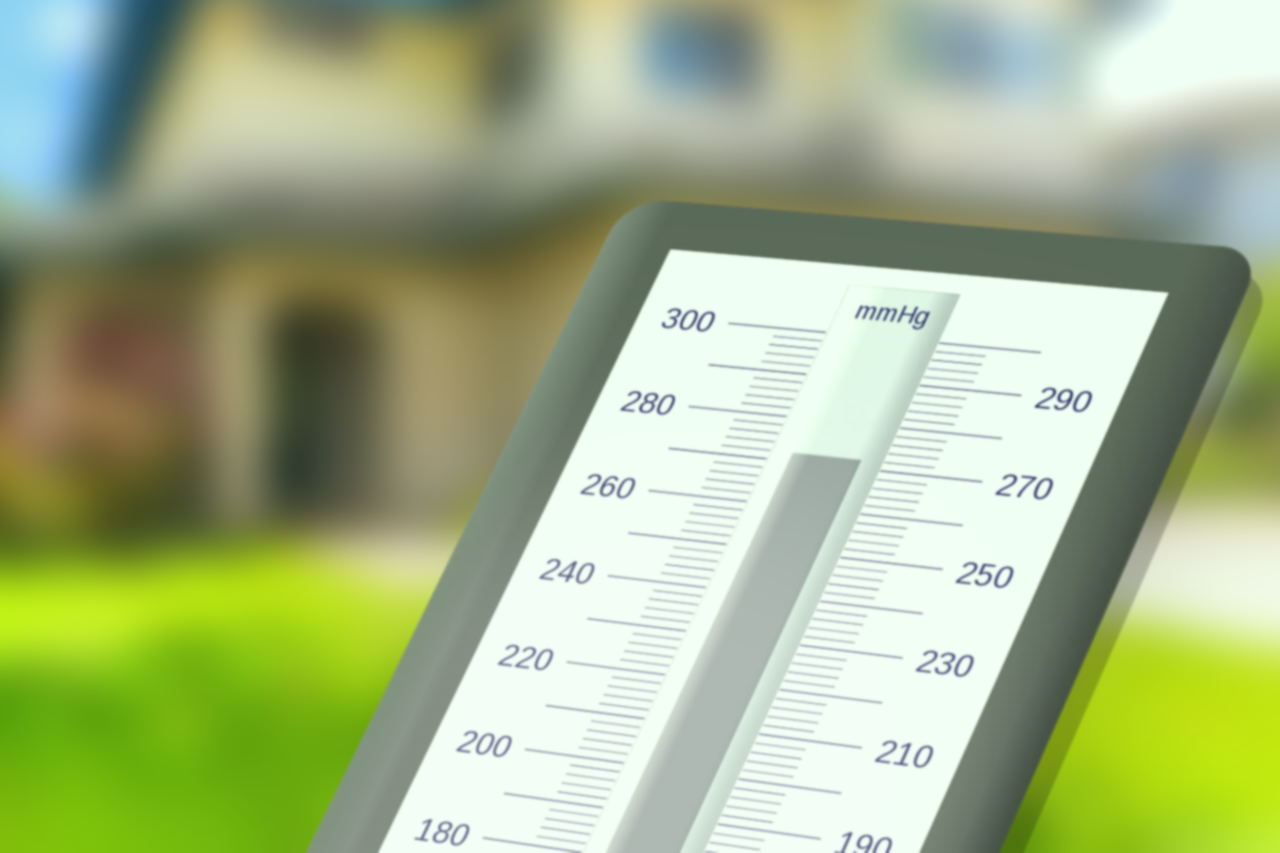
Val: 272 mmHg
